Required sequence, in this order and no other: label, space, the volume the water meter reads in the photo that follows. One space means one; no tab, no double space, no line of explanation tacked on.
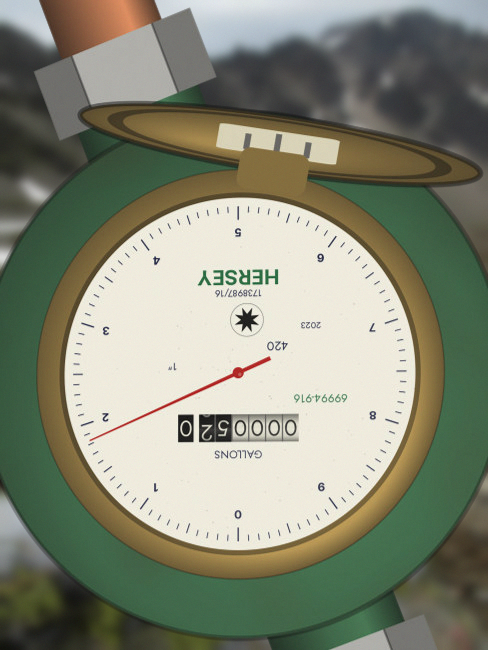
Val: 521.8 gal
